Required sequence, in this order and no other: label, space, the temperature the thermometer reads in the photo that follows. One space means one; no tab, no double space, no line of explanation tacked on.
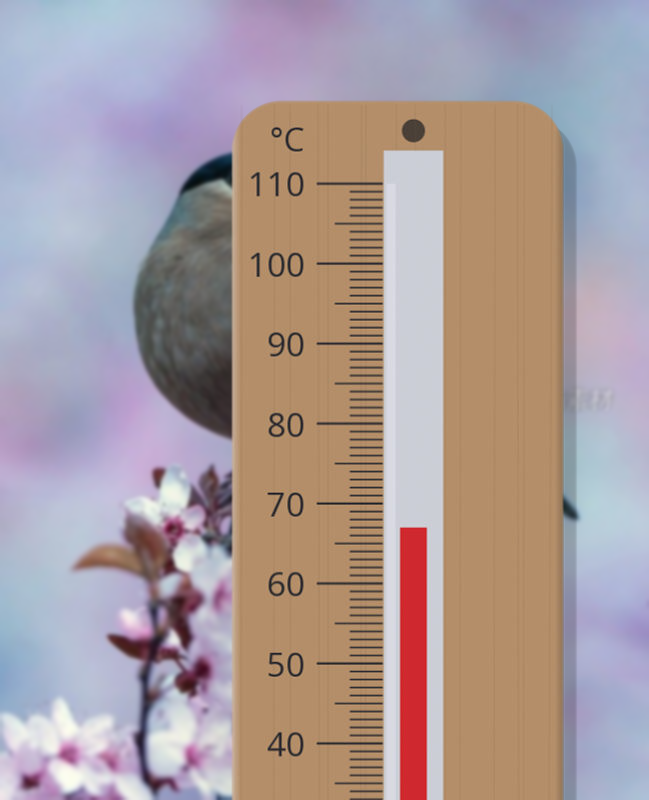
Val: 67 °C
